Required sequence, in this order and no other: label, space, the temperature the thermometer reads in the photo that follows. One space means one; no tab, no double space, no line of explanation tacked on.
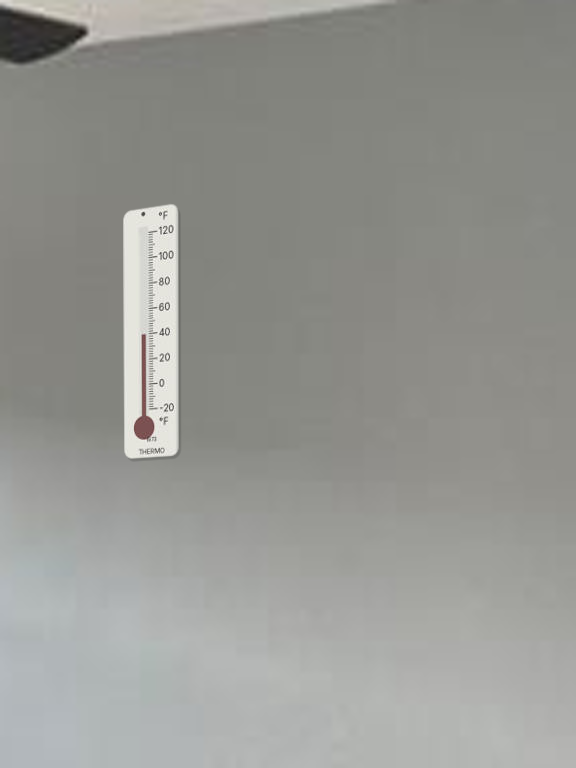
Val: 40 °F
